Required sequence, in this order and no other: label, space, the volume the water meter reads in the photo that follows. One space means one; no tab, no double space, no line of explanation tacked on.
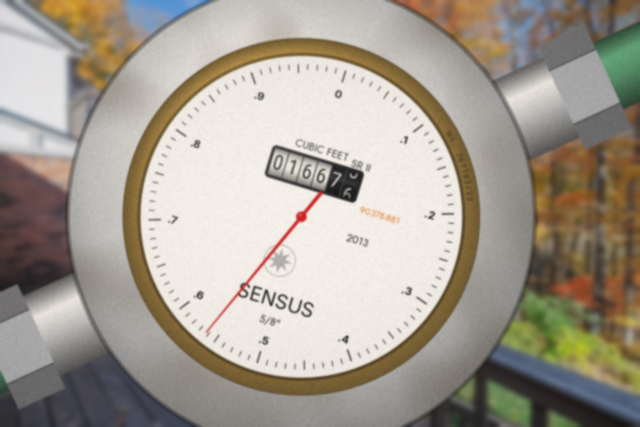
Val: 16675.56 ft³
